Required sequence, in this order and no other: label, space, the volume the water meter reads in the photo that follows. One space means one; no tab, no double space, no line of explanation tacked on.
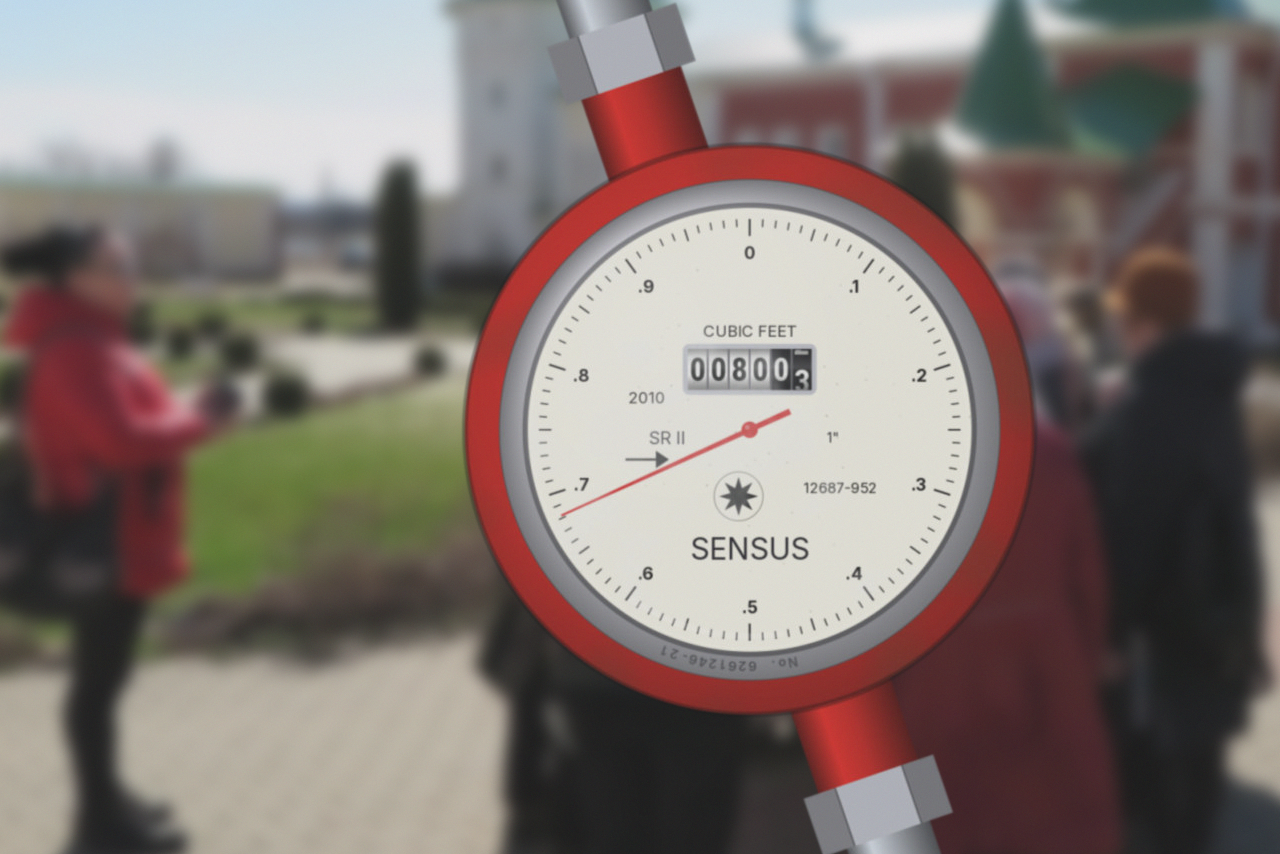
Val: 8002.68 ft³
